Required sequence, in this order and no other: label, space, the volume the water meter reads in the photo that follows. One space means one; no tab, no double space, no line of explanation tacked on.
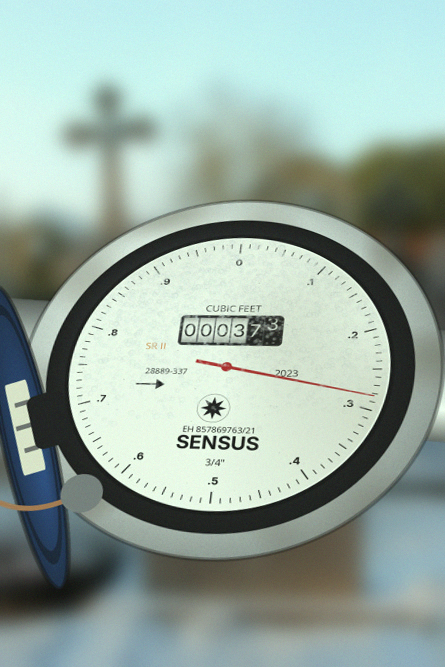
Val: 373.28 ft³
